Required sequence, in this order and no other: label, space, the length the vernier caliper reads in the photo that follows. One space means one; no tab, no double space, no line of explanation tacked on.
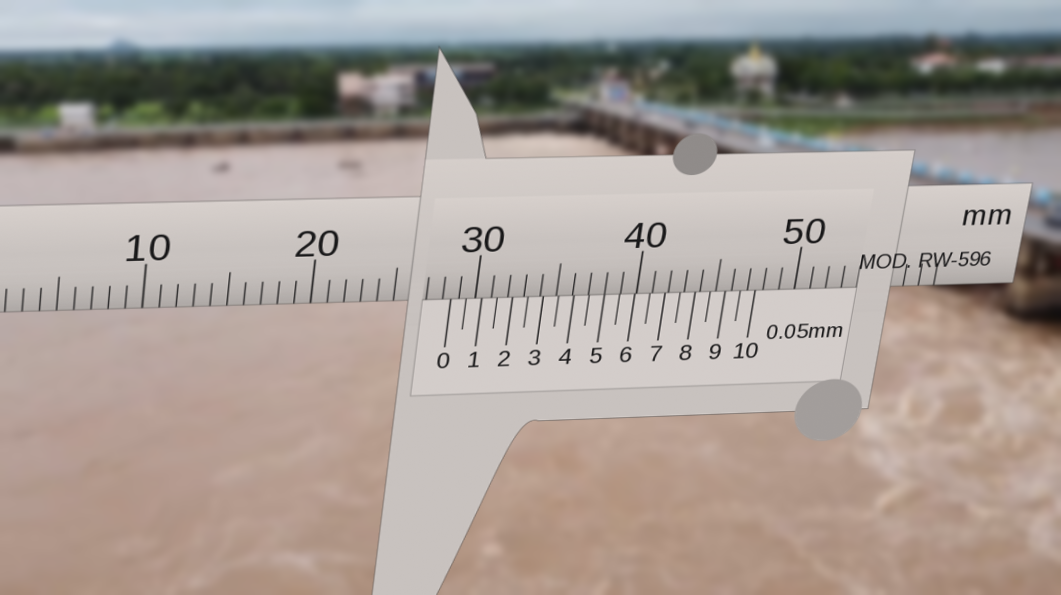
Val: 28.5 mm
